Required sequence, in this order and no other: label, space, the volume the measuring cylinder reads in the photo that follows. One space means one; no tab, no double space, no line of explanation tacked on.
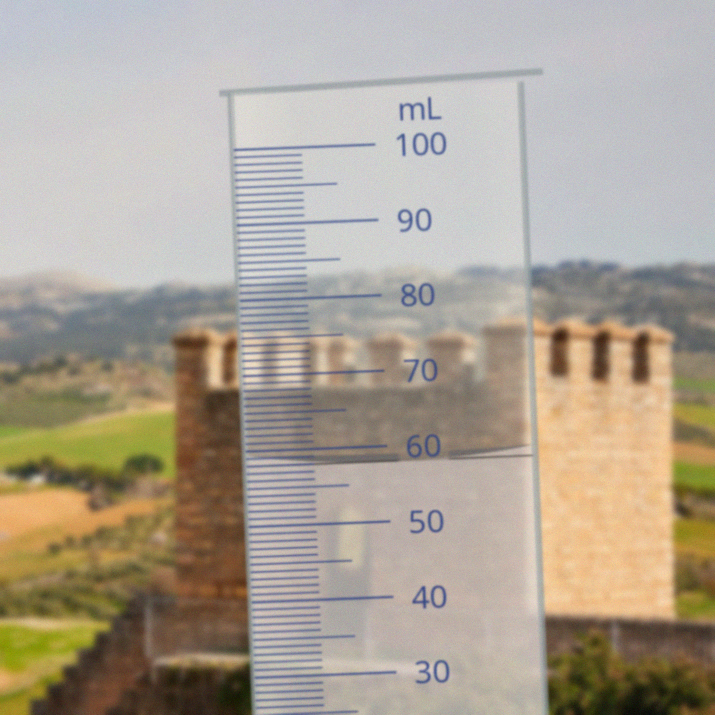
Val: 58 mL
